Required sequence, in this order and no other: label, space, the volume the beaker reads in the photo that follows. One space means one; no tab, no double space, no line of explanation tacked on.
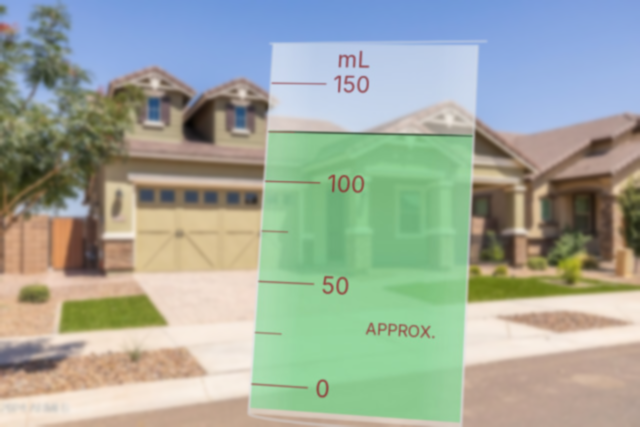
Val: 125 mL
